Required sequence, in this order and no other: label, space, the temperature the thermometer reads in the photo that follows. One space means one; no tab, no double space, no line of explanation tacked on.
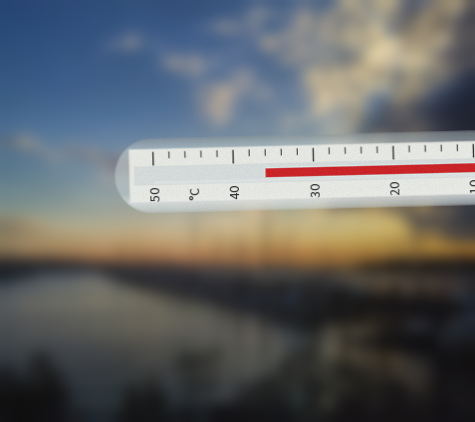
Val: 36 °C
